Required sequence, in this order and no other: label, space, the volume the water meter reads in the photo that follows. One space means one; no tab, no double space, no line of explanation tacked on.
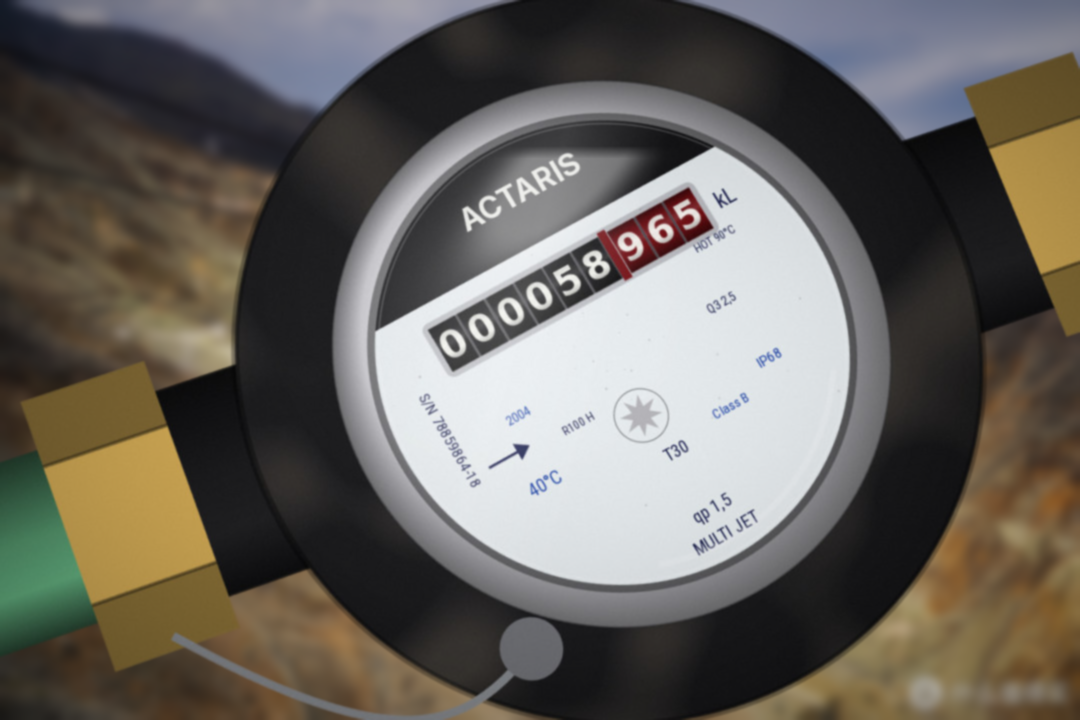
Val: 58.965 kL
